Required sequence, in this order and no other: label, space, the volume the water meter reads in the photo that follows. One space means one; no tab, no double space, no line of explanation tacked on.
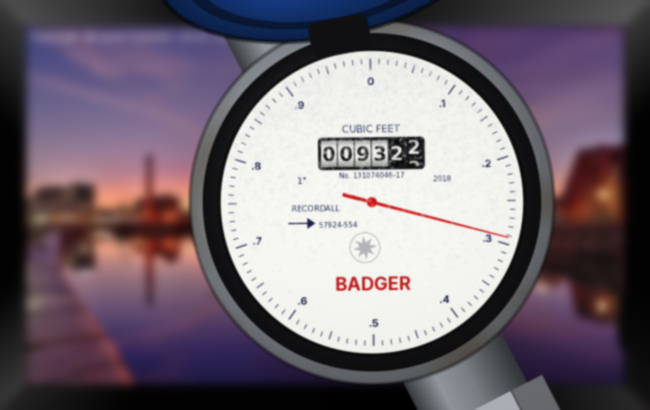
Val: 9322.29 ft³
